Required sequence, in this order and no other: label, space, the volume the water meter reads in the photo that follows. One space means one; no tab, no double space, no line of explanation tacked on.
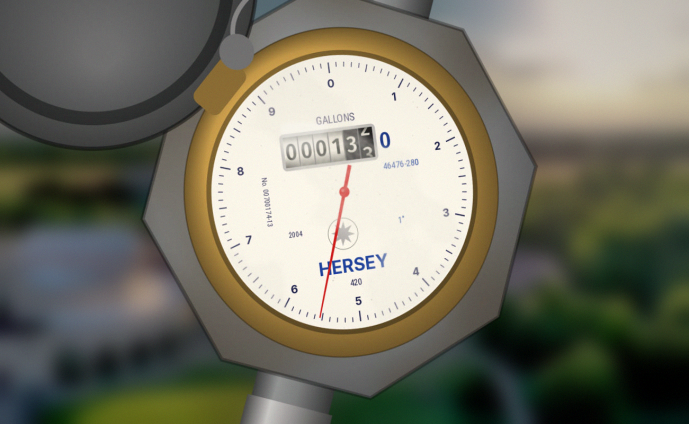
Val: 1325.5 gal
